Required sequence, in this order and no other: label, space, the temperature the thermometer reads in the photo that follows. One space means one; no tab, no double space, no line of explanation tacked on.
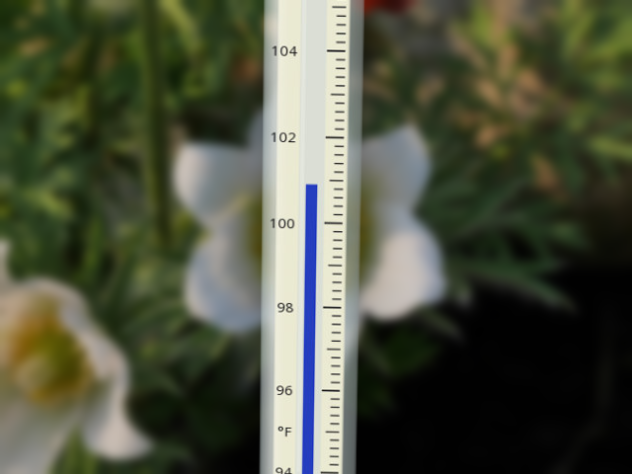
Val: 100.9 °F
